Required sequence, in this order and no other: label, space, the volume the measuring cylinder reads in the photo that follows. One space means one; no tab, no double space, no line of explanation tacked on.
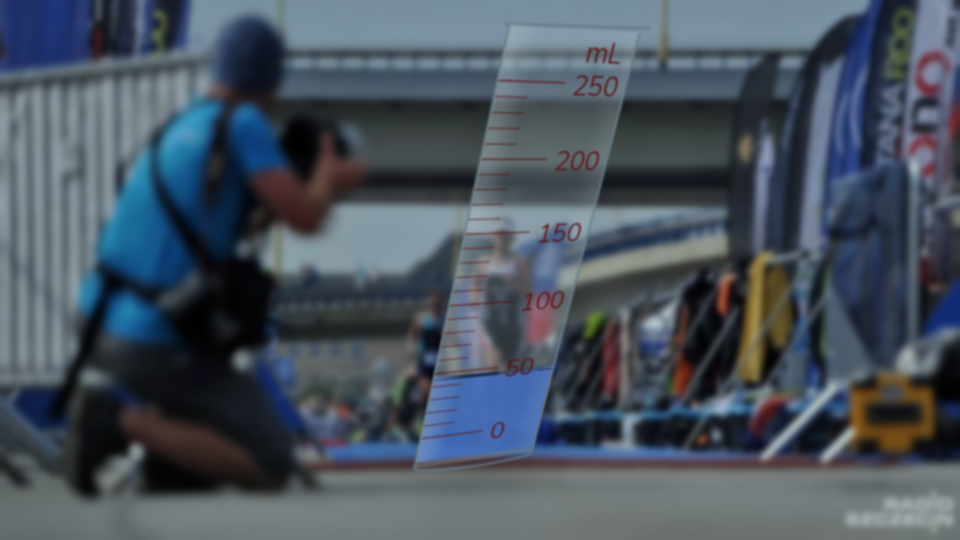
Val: 45 mL
